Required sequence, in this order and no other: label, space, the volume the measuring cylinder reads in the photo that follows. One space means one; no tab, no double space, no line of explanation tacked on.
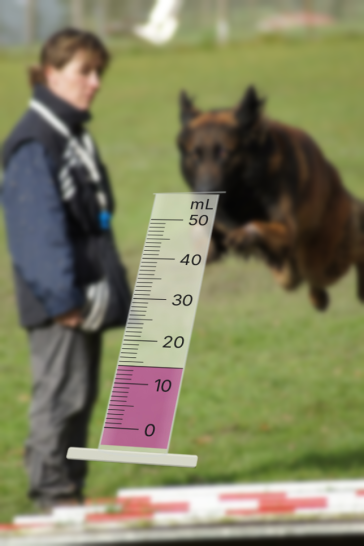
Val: 14 mL
